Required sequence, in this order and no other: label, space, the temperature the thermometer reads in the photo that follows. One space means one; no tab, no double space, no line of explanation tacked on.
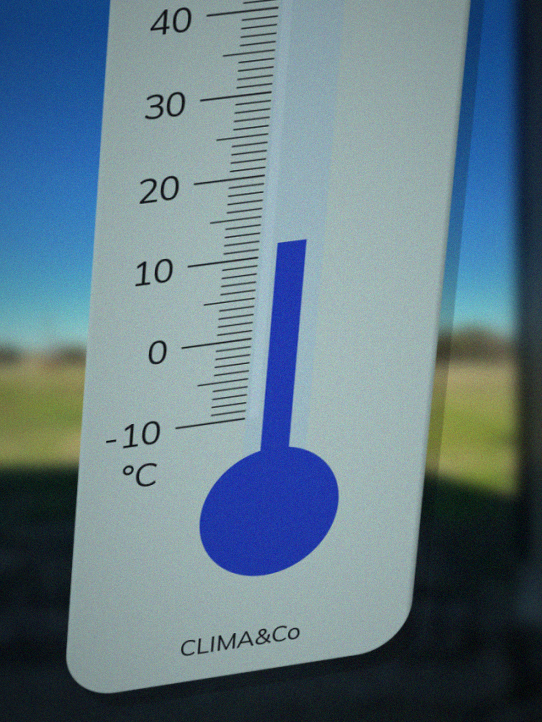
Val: 11.5 °C
